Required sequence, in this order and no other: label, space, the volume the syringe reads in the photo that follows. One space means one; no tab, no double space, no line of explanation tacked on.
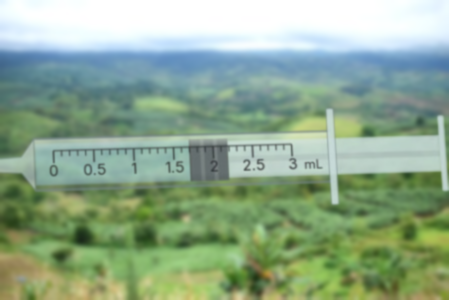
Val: 1.7 mL
